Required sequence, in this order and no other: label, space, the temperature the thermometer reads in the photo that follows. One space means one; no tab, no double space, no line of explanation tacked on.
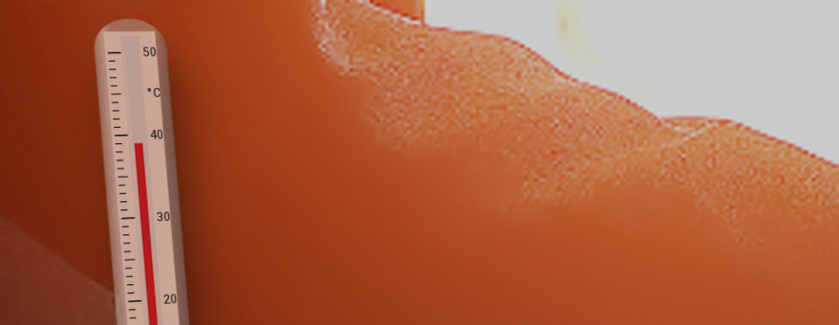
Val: 39 °C
